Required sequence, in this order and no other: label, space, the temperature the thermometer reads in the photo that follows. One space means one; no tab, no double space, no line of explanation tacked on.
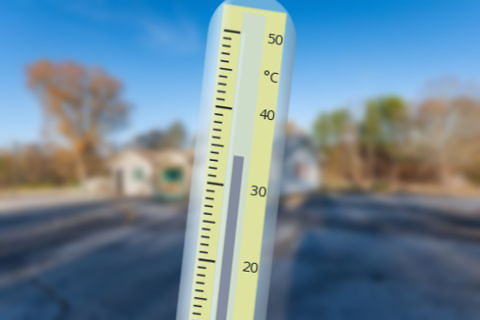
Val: 34 °C
